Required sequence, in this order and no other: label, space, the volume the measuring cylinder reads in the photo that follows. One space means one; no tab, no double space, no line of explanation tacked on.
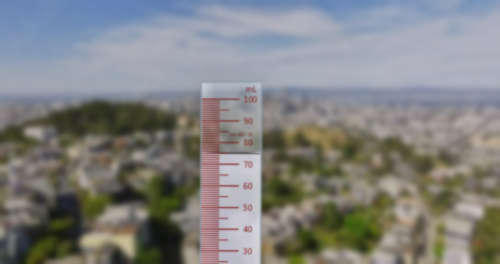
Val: 75 mL
